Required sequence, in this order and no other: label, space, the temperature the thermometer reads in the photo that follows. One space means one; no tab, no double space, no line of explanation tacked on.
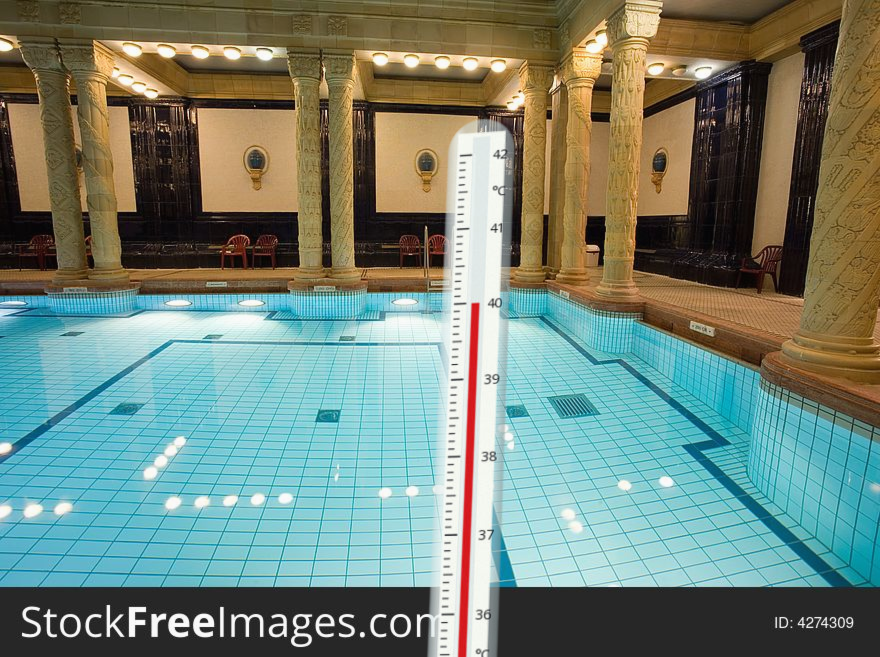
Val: 40 °C
